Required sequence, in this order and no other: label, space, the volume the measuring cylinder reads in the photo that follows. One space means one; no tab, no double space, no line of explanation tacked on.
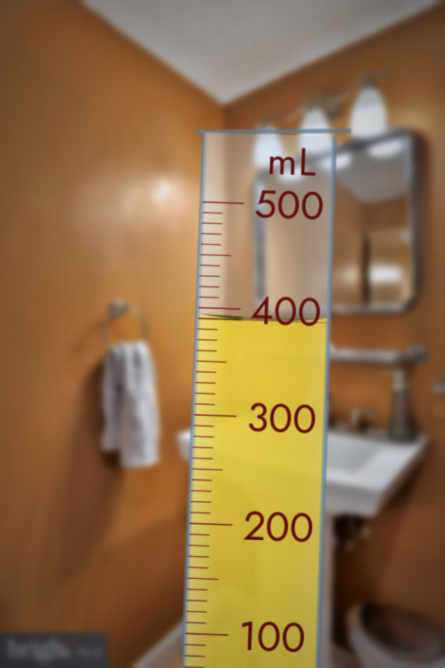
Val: 390 mL
